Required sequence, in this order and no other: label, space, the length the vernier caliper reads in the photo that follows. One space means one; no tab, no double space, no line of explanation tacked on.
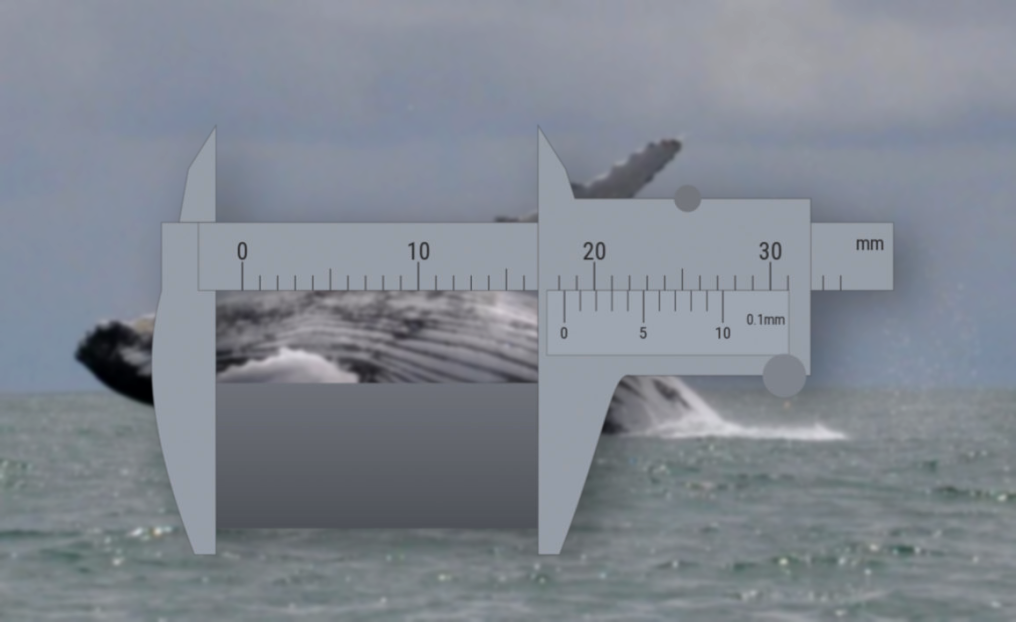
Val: 18.3 mm
